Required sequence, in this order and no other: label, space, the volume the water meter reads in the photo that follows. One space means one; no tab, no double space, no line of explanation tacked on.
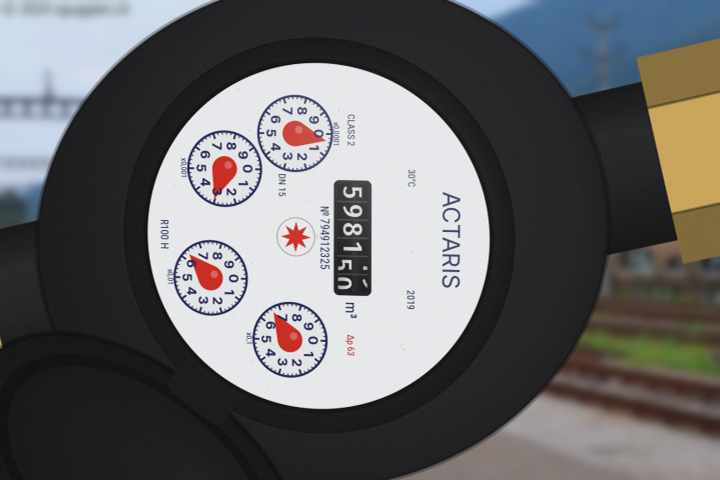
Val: 598149.6630 m³
